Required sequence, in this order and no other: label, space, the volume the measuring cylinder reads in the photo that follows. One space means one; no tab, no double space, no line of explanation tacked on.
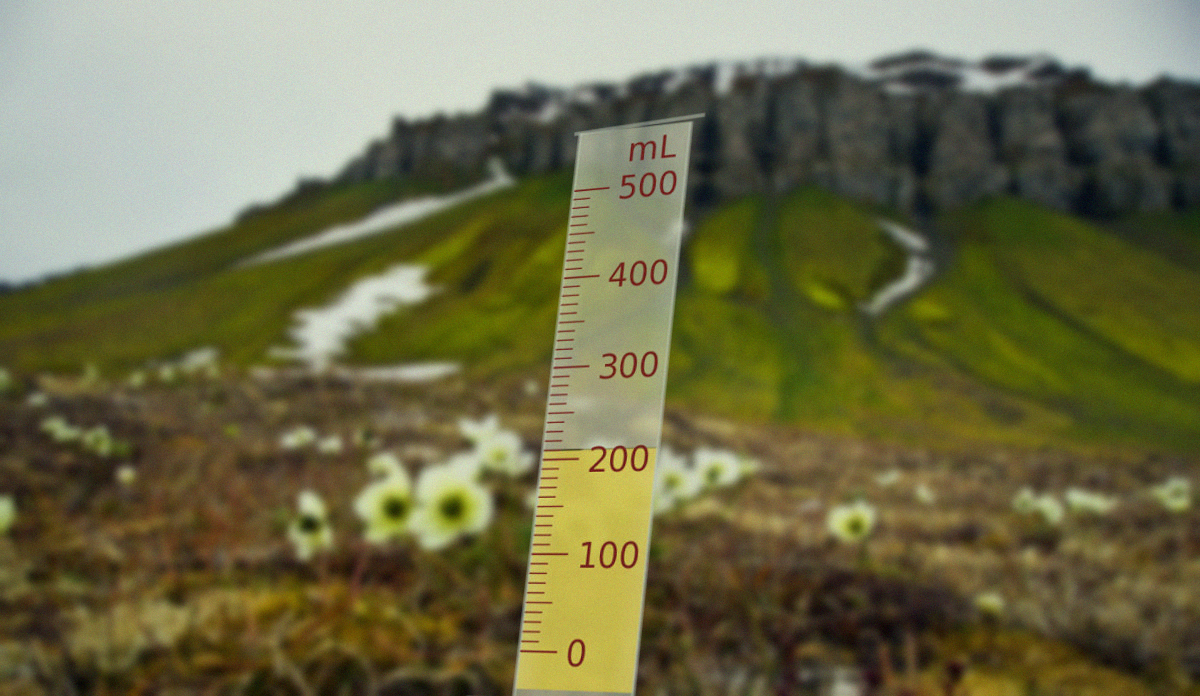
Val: 210 mL
